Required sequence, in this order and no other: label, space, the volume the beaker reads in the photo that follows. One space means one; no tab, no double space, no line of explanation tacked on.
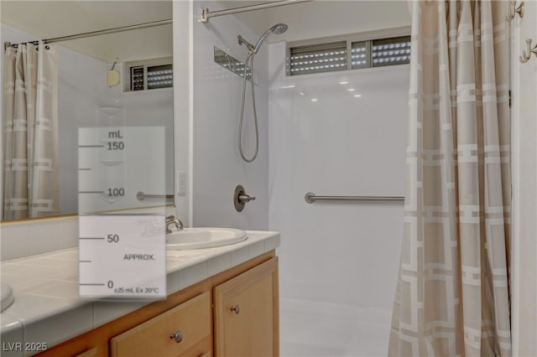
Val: 75 mL
